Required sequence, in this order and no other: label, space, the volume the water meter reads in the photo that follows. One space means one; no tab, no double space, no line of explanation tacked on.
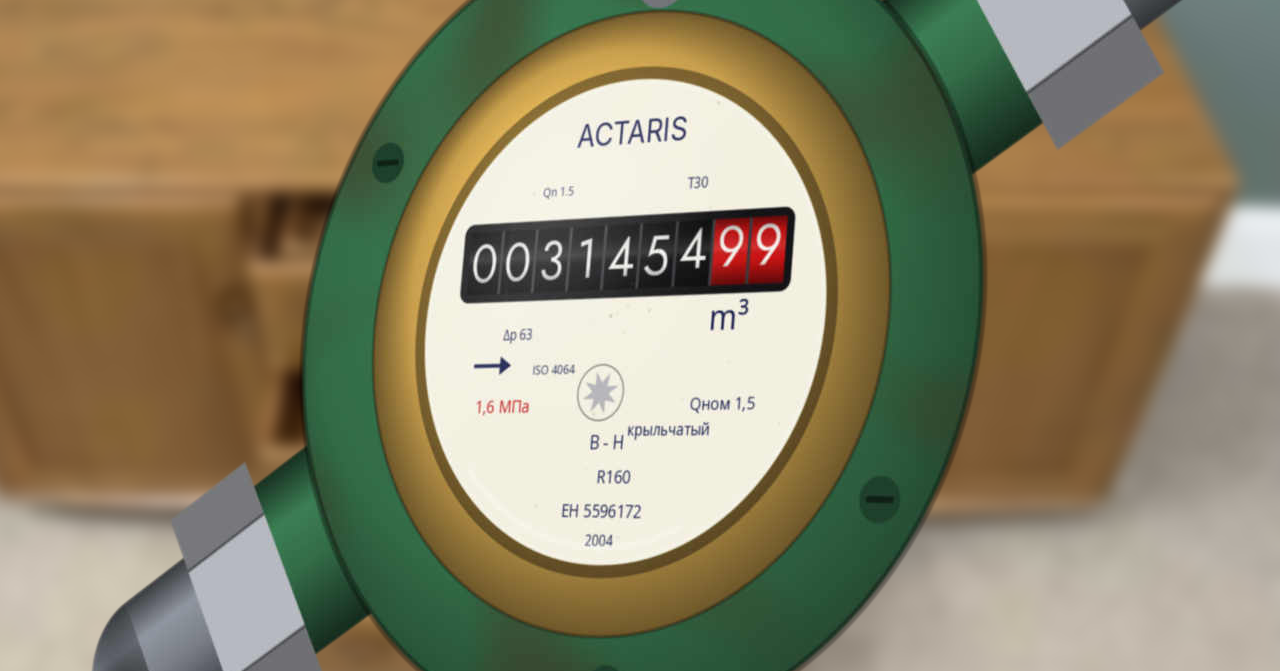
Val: 31454.99 m³
